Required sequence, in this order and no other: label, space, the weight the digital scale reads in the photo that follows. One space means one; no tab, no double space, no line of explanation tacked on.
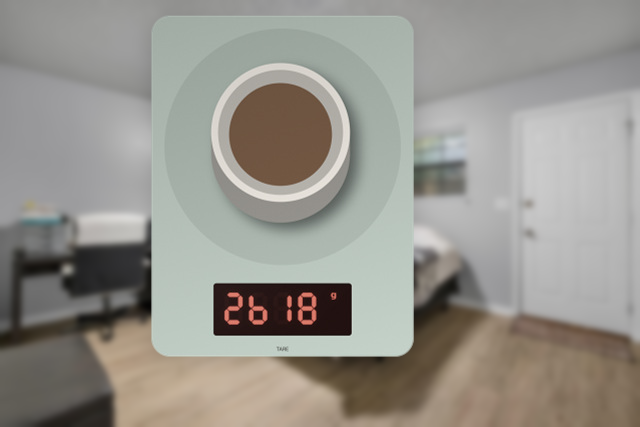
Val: 2618 g
